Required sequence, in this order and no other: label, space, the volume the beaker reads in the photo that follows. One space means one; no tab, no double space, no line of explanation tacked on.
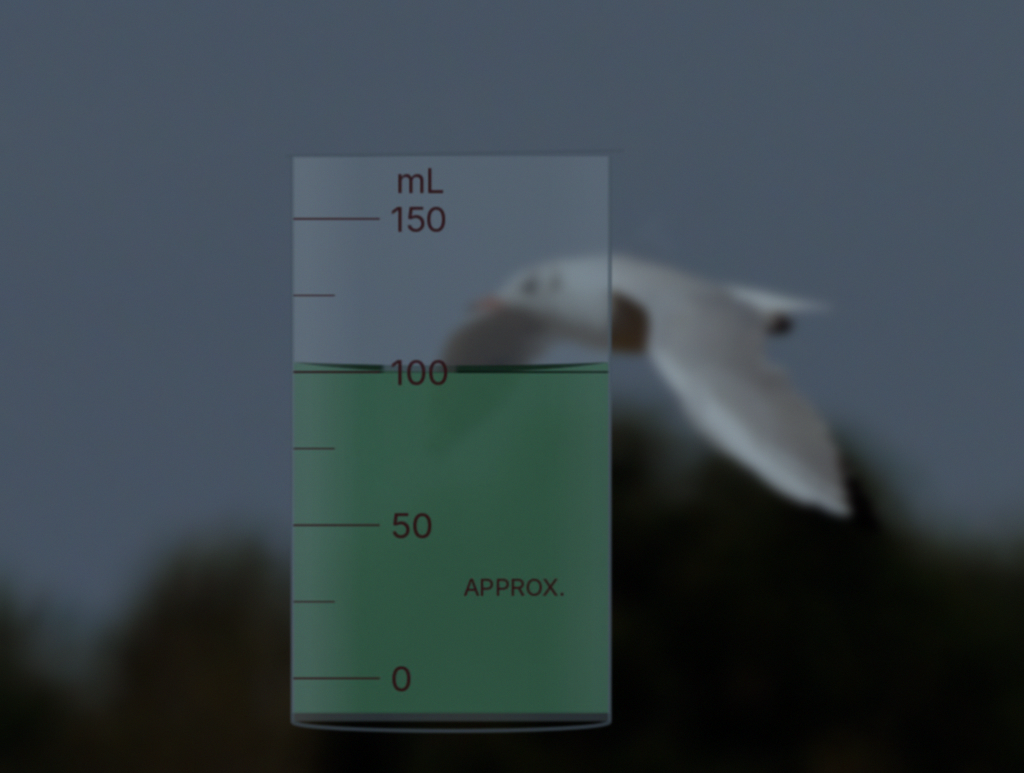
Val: 100 mL
